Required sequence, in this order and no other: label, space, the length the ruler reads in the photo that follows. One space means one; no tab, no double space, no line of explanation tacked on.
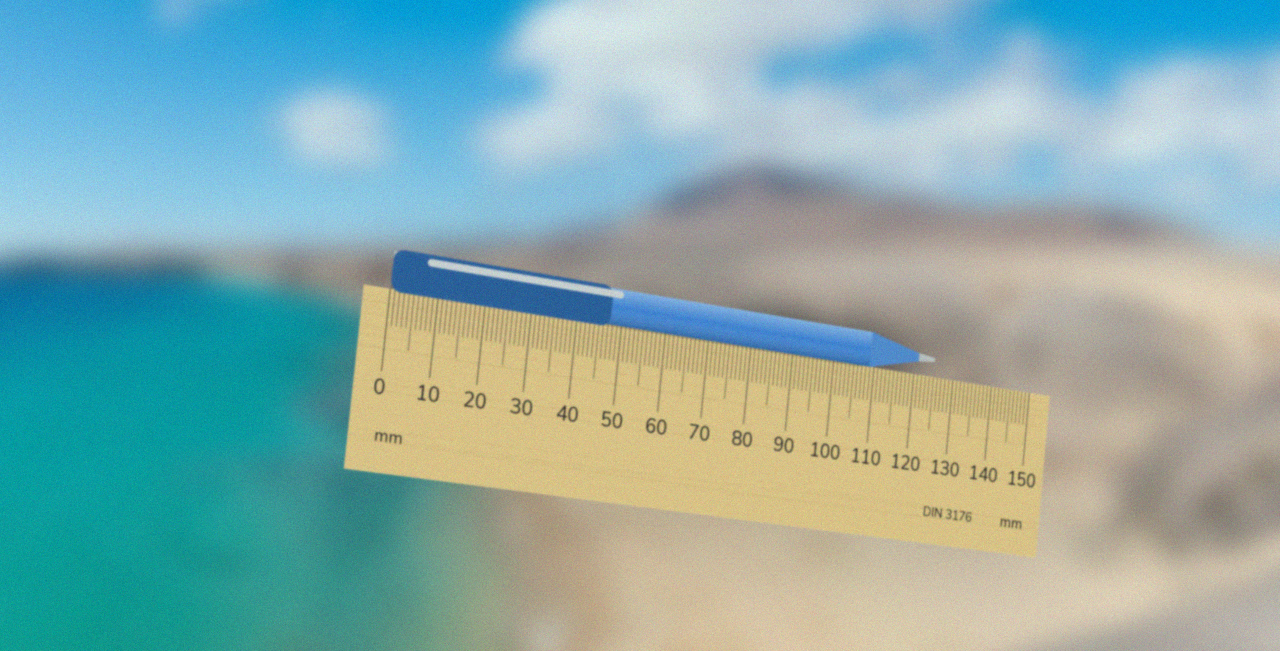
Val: 125 mm
